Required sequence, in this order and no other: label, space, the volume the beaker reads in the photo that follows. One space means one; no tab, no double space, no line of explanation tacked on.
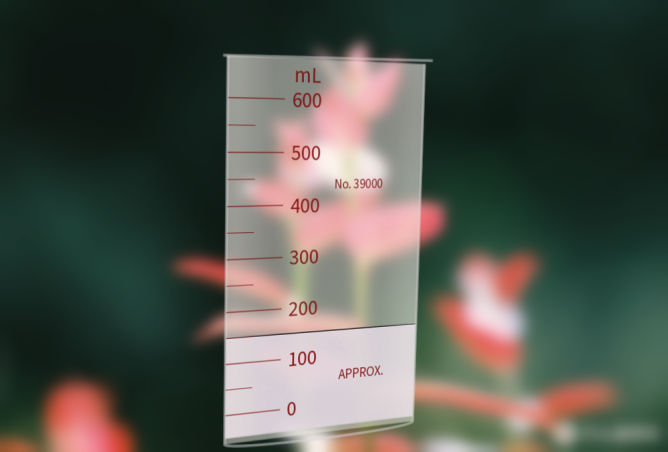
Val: 150 mL
